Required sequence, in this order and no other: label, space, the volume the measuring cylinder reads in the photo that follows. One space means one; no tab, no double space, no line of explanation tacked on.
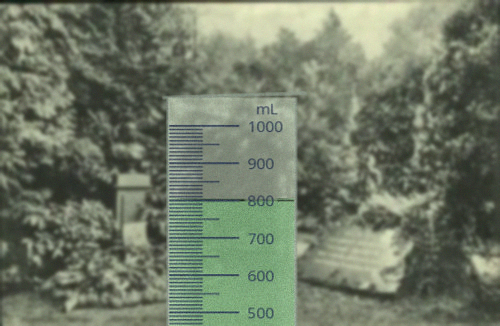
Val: 800 mL
